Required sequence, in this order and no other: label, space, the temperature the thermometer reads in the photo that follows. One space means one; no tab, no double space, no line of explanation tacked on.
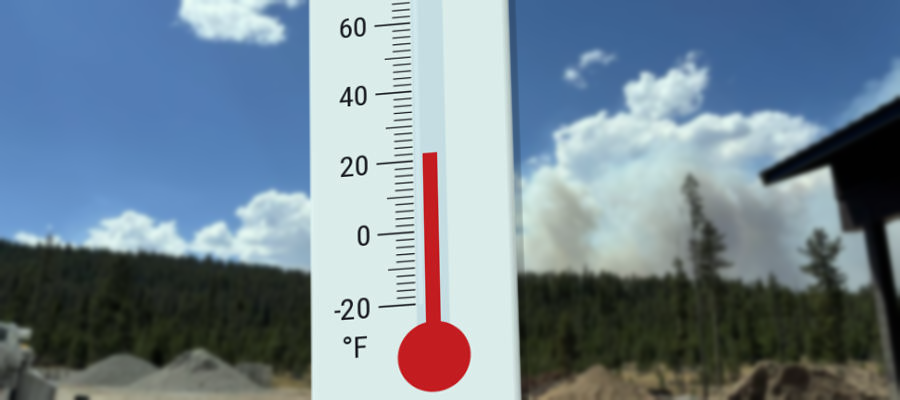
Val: 22 °F
